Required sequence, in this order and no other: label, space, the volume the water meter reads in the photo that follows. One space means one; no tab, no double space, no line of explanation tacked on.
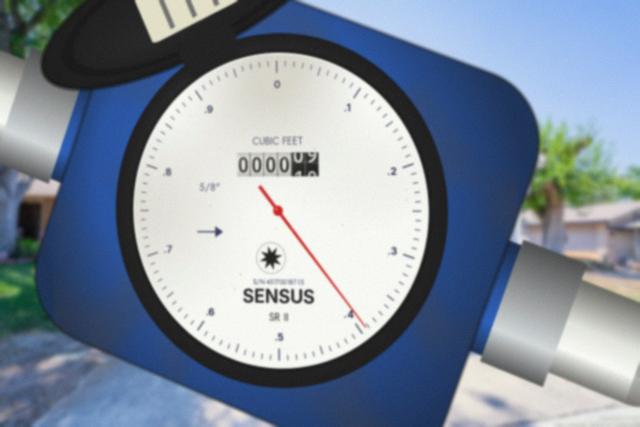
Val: 9.39 ft³
